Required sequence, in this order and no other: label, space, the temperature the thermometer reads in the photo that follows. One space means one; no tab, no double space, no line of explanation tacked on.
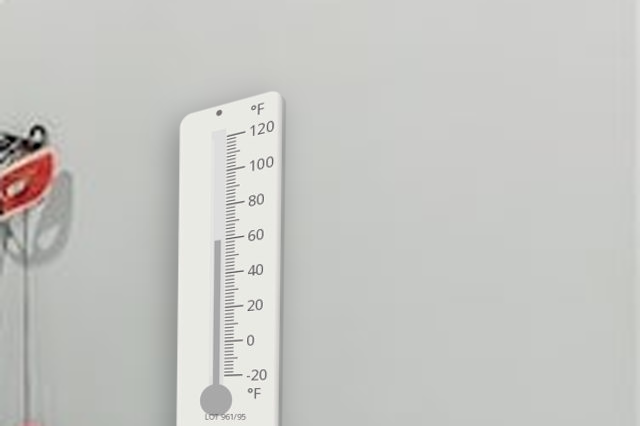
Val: 60 °F
